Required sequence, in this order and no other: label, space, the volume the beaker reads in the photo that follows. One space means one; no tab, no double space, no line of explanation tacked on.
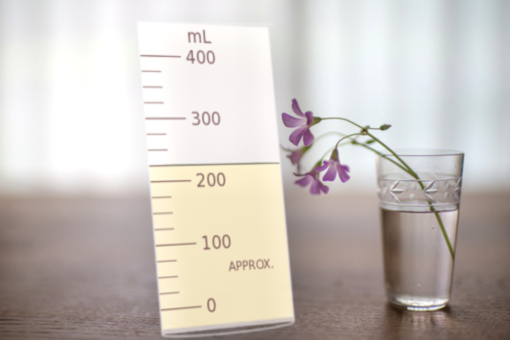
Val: 225 mL
